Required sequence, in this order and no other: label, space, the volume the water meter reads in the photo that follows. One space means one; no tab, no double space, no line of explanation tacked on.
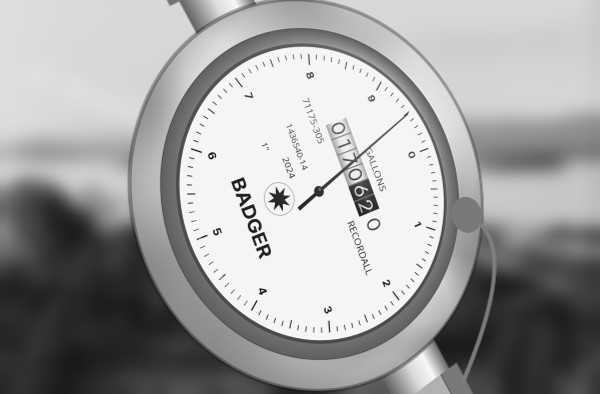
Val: 170619.5 gal
